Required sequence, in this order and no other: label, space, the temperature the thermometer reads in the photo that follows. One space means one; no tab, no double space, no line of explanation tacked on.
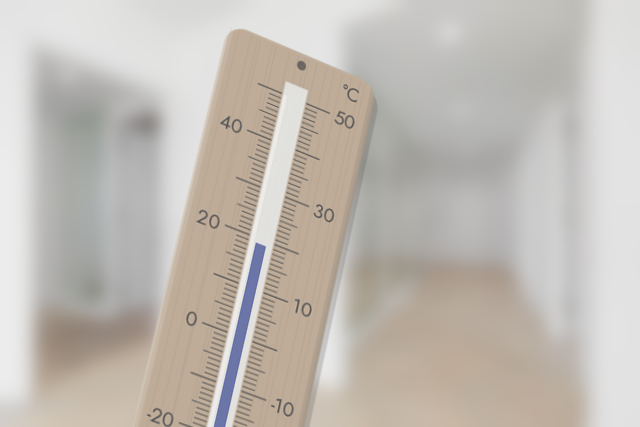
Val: 19 °C
